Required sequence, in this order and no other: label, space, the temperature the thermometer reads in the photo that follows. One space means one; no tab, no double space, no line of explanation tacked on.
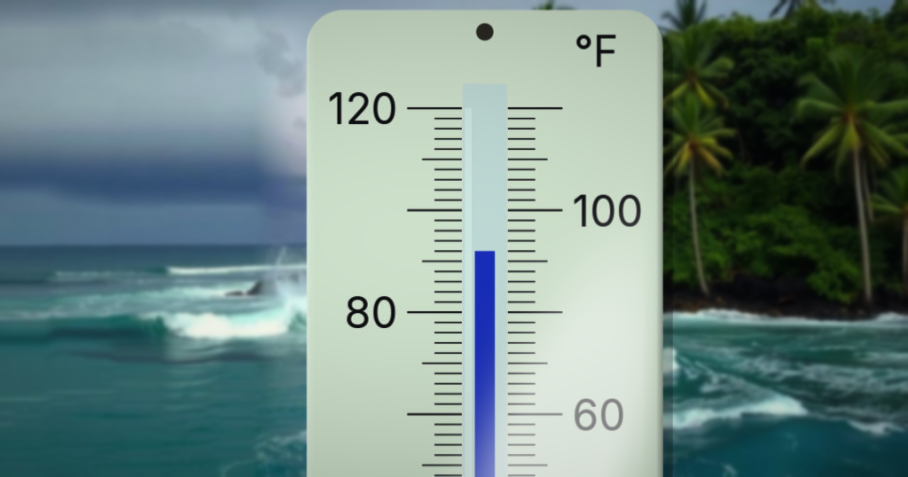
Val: 92 °F
